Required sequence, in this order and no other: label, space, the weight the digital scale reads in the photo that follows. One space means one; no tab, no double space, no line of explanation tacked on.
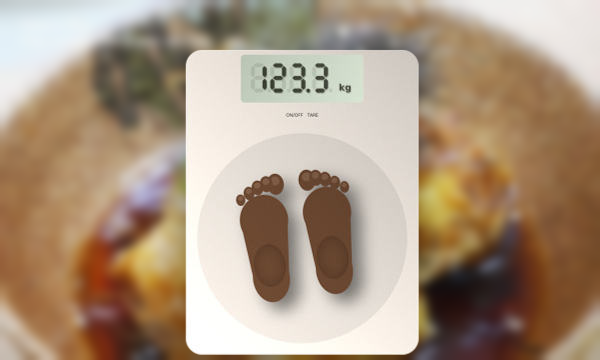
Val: 123.3 kg
